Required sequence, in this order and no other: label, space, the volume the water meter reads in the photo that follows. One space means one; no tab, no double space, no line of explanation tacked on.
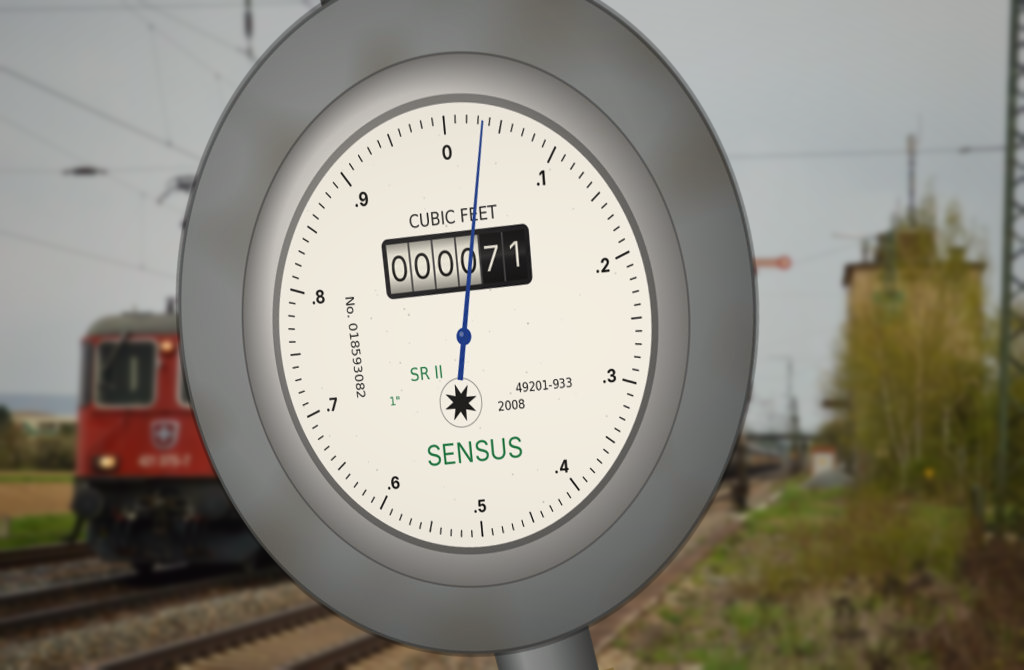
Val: 71.03 ft³
